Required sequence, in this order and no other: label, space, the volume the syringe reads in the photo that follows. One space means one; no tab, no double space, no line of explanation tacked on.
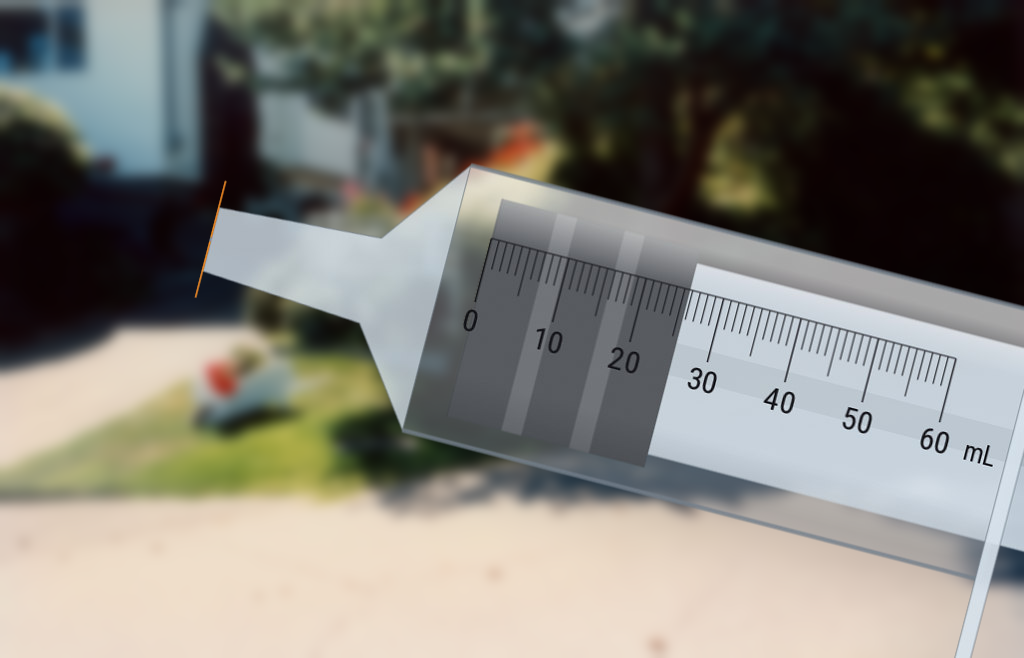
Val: 0 mL
